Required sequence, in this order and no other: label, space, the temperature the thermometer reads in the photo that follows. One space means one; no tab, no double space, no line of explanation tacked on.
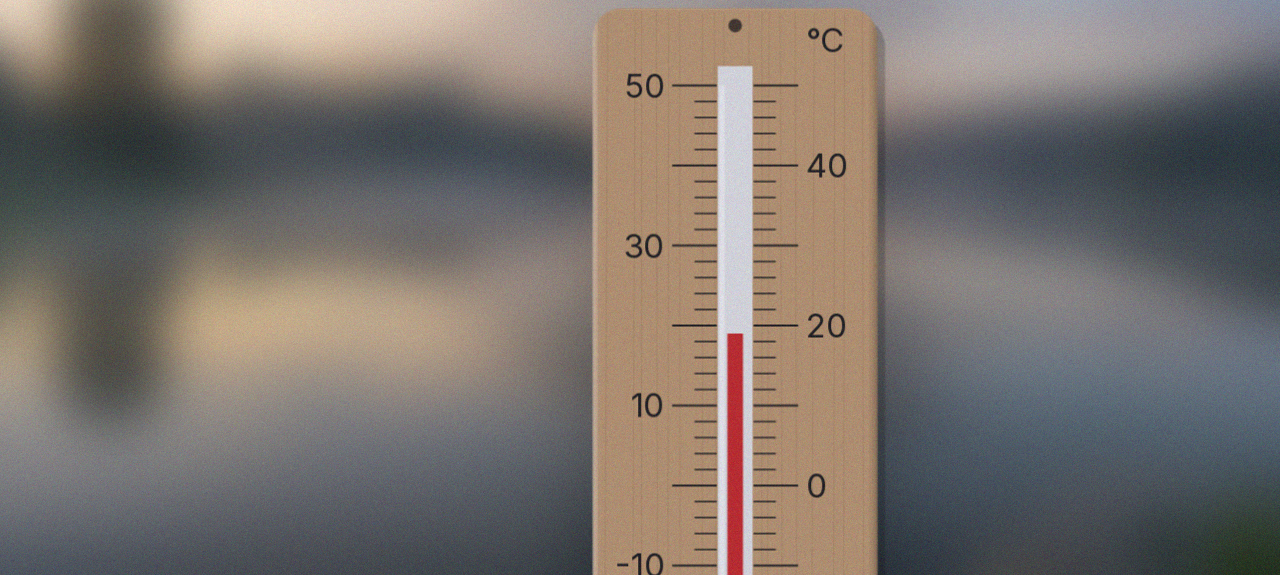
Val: 19 °C
